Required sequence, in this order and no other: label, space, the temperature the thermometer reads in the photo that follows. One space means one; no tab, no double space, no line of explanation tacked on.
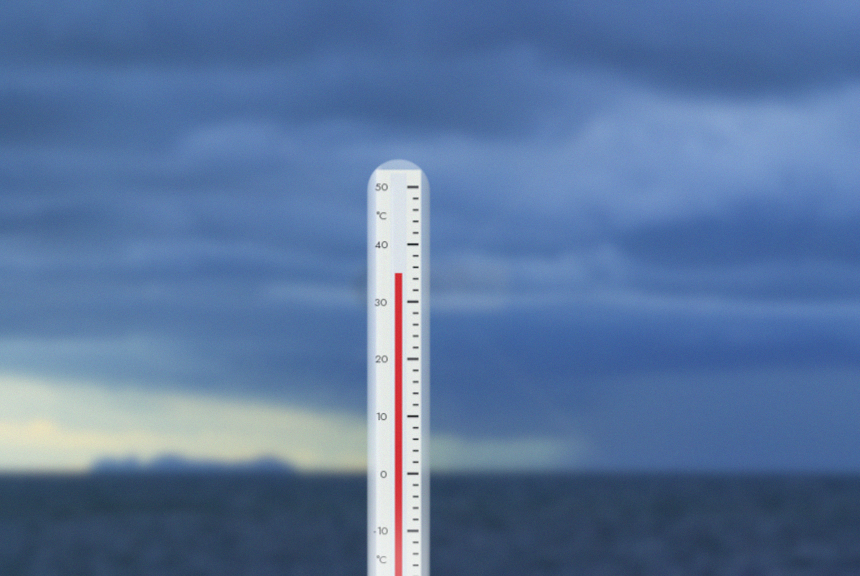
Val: 35 °C
